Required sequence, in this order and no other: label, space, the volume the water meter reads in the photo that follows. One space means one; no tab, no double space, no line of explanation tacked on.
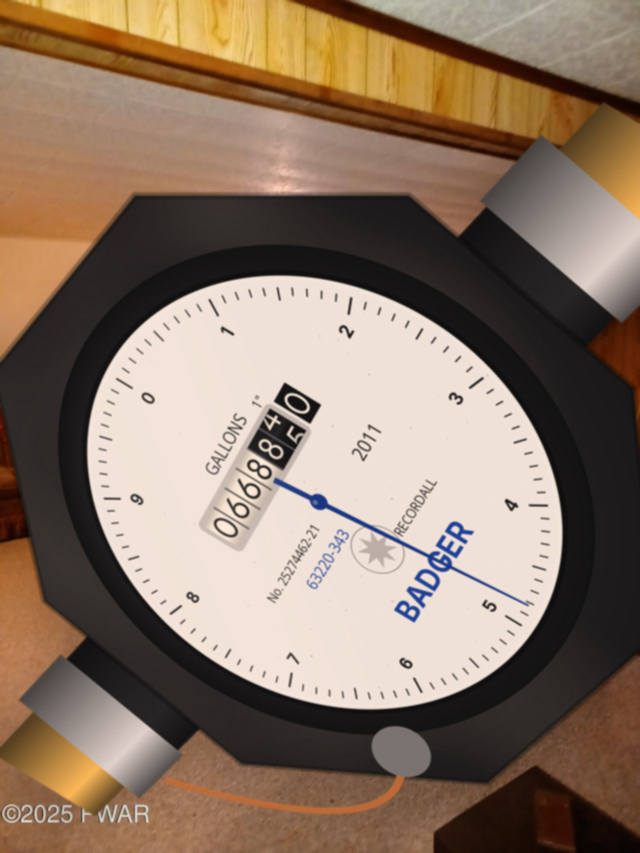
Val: 668844.8 gal
